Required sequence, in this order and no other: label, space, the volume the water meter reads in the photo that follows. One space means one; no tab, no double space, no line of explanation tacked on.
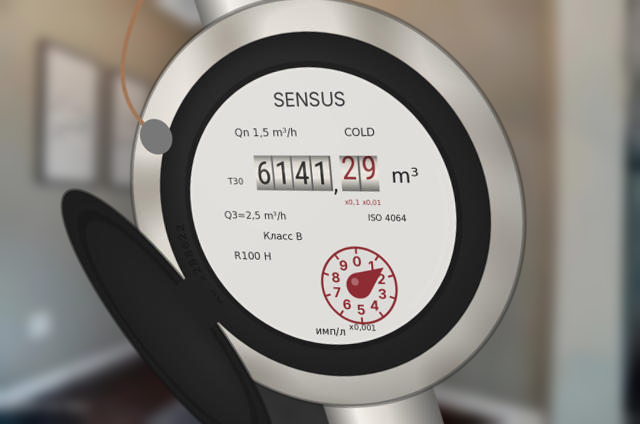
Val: 6141.291 m³
